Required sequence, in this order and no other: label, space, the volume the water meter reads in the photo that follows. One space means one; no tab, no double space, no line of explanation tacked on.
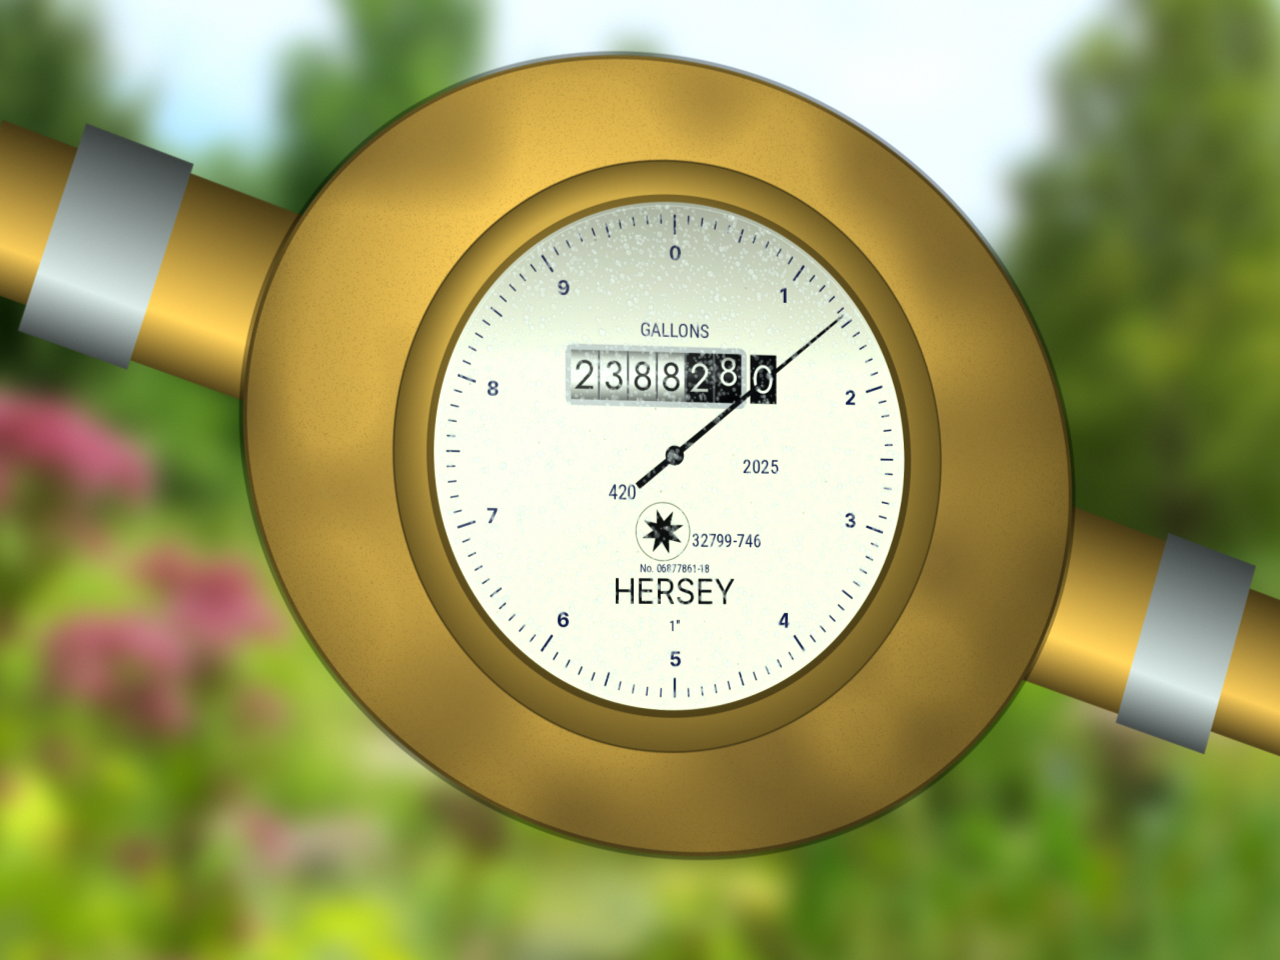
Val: 2388281.4 gal
